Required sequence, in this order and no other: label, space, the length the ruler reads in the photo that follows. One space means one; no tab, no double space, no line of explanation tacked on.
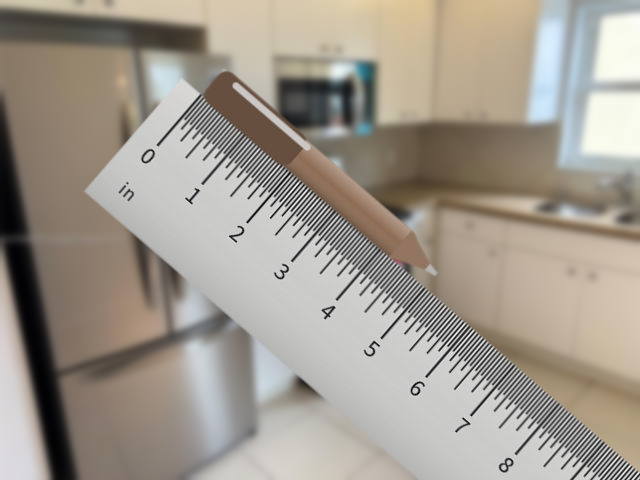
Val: 5 in
